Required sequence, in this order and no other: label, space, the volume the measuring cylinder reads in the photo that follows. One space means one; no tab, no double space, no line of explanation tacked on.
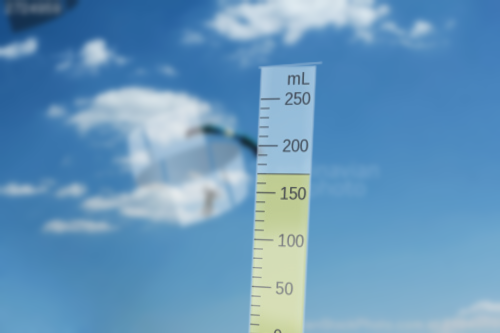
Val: 170 mL
